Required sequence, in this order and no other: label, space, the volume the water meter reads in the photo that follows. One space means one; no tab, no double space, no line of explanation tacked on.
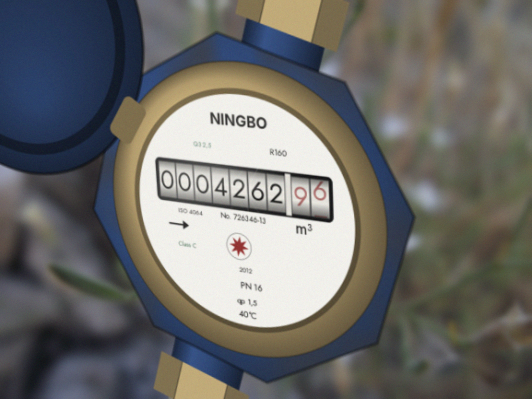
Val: 4262.96 m³
